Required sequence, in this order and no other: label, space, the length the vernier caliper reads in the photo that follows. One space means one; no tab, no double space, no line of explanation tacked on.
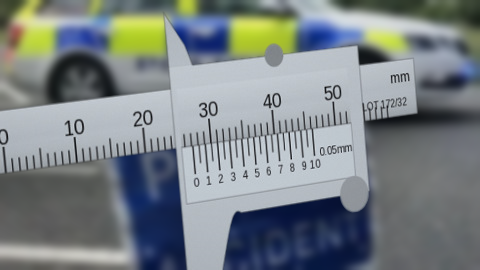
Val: 27.2 mm
